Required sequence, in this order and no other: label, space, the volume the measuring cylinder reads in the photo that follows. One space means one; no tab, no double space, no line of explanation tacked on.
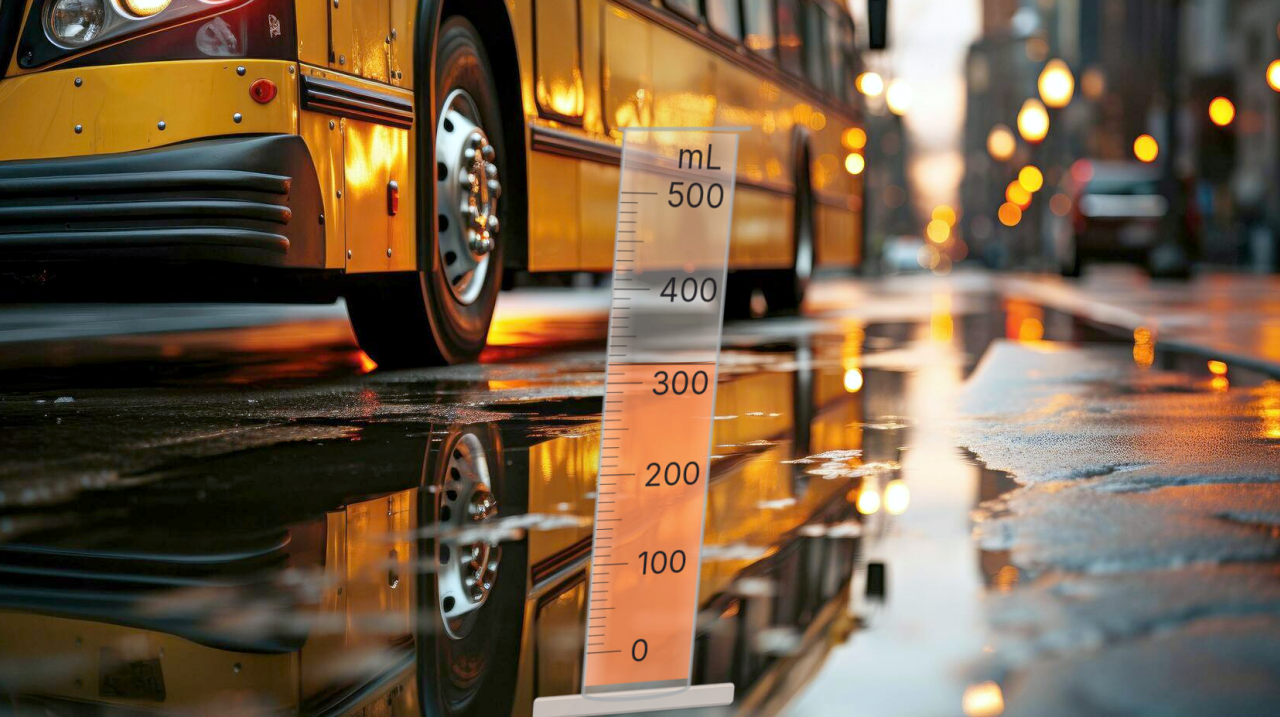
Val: 320 mL
